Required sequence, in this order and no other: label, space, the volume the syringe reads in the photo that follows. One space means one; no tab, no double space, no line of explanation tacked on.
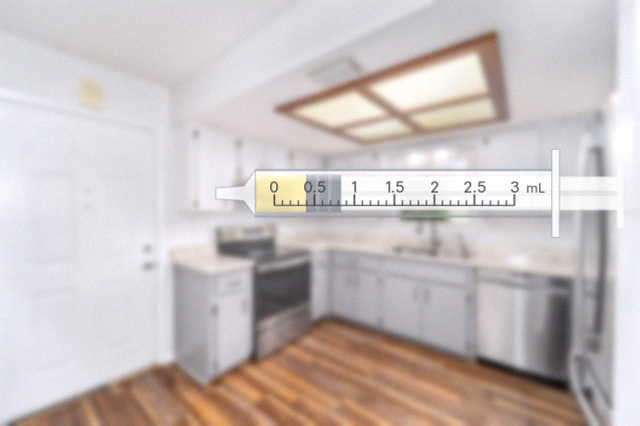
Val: 0.4 mL
